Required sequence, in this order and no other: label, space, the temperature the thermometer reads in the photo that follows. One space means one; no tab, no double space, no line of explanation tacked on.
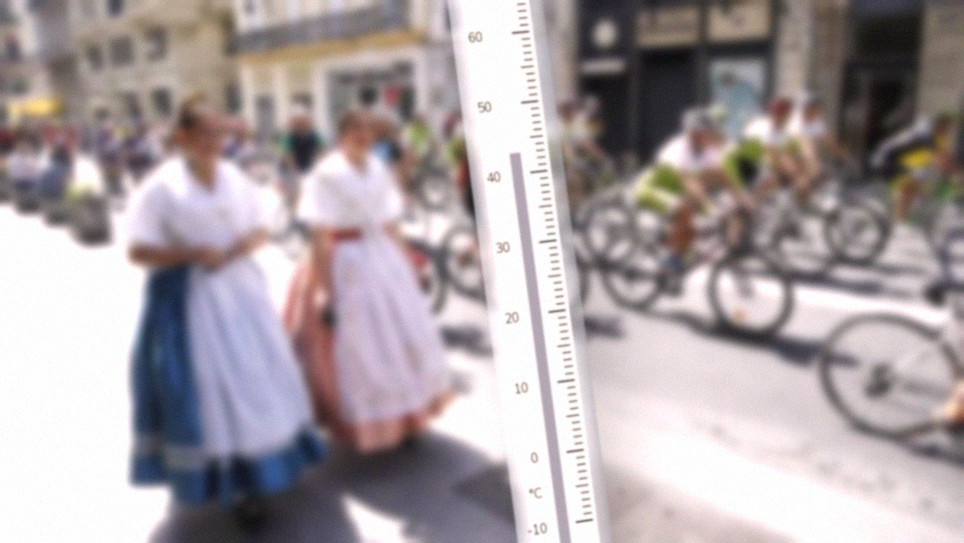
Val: 43 °C
